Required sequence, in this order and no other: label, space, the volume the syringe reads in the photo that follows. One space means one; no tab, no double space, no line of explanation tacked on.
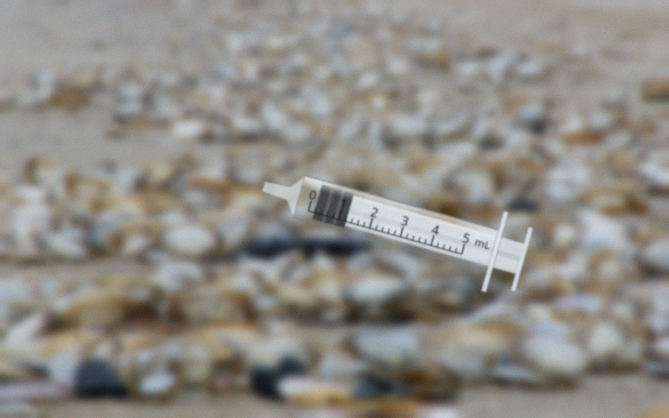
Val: 0.2 mL
